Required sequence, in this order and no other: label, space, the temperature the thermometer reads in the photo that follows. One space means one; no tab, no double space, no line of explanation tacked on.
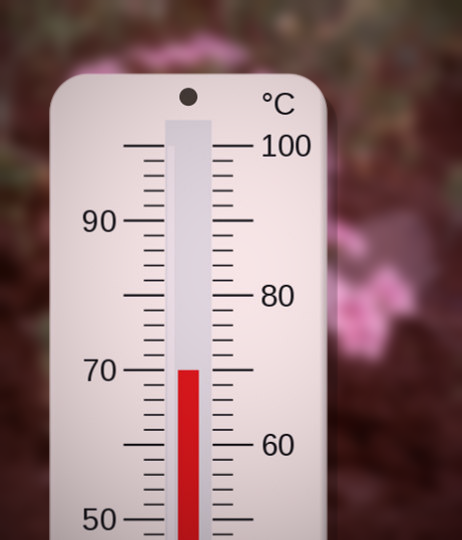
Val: 70 °C
